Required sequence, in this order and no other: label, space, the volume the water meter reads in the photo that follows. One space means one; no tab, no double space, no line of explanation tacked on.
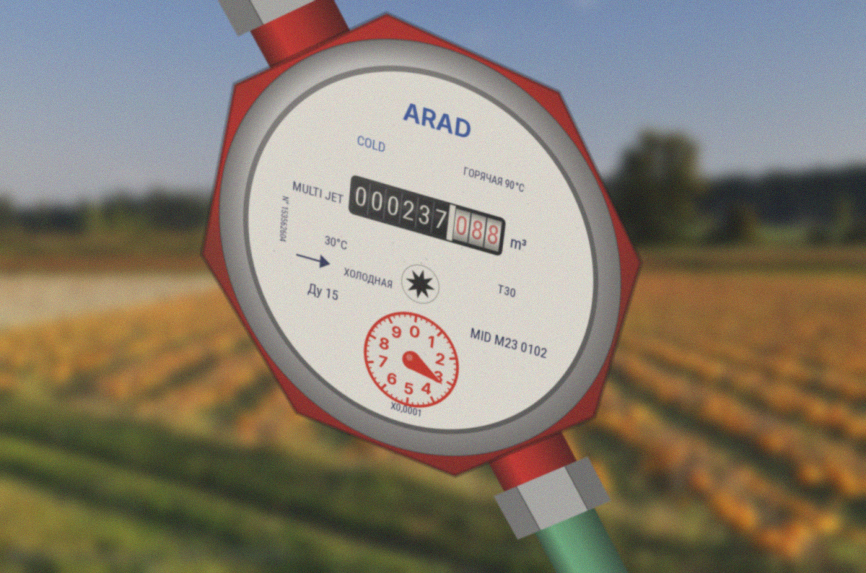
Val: 237.0883 m³
